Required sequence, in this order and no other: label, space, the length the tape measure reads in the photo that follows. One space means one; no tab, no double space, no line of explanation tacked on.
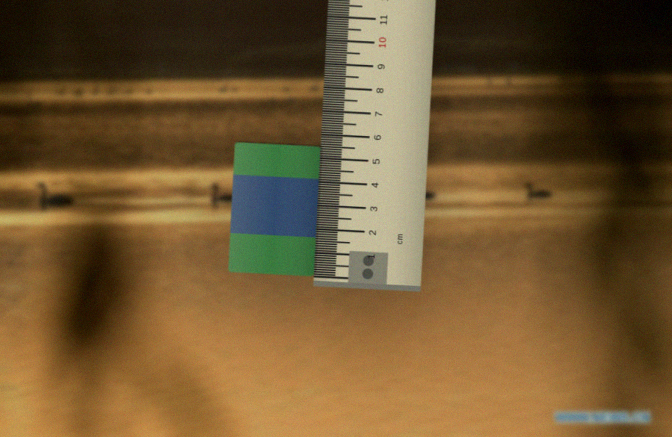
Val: 5.5 cm
